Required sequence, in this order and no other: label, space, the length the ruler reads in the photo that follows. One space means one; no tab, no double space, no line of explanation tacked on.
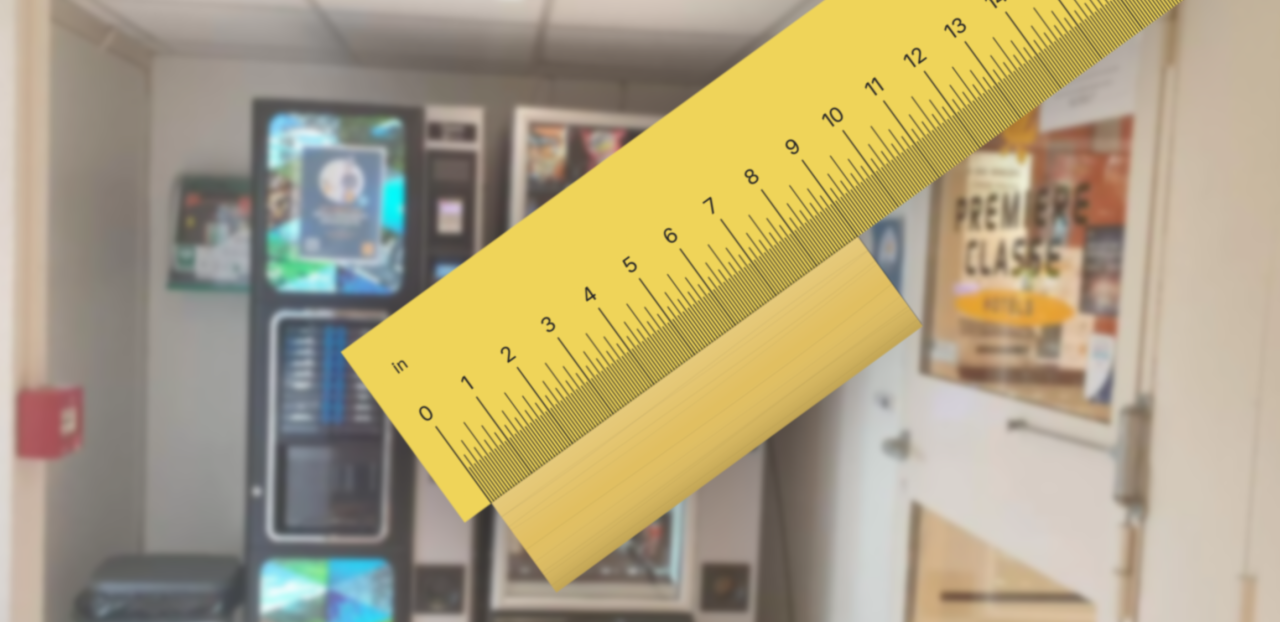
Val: 9 in
